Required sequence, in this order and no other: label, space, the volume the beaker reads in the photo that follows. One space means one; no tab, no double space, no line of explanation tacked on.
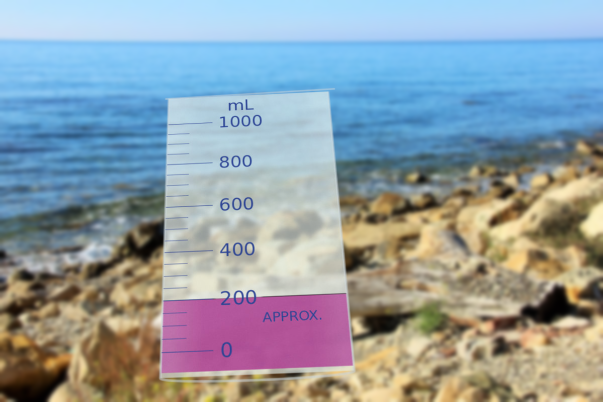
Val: 200 mL
